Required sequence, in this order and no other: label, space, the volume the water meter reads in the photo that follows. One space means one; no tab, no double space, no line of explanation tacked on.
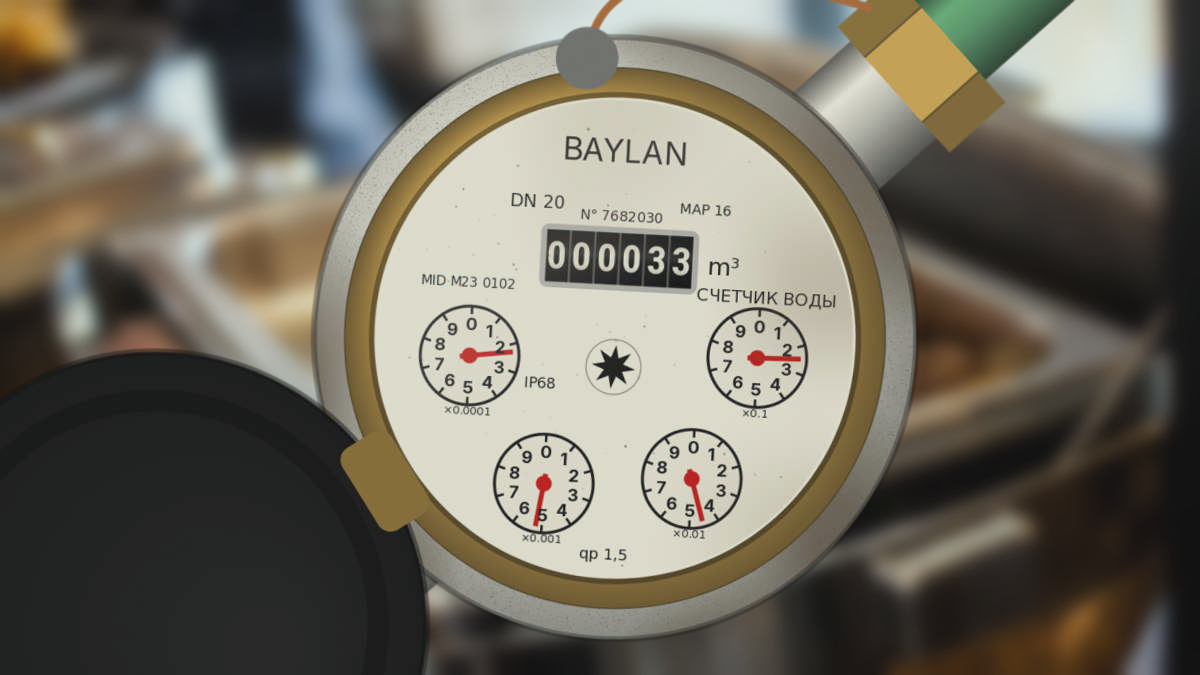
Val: 33.2452 m³
